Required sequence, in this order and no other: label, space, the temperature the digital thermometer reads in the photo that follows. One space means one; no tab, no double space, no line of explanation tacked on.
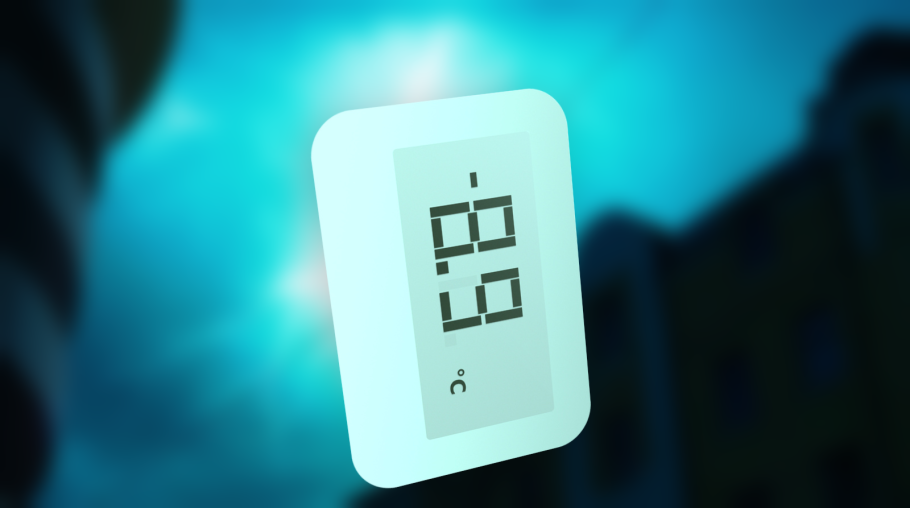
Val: -8.9 °C
